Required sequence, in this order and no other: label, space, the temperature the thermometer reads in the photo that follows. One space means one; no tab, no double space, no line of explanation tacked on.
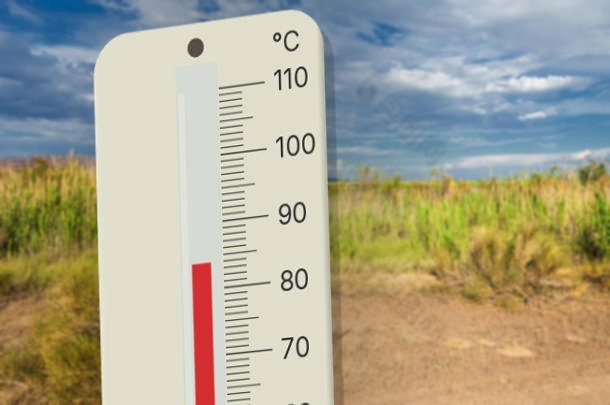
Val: 84 °C
